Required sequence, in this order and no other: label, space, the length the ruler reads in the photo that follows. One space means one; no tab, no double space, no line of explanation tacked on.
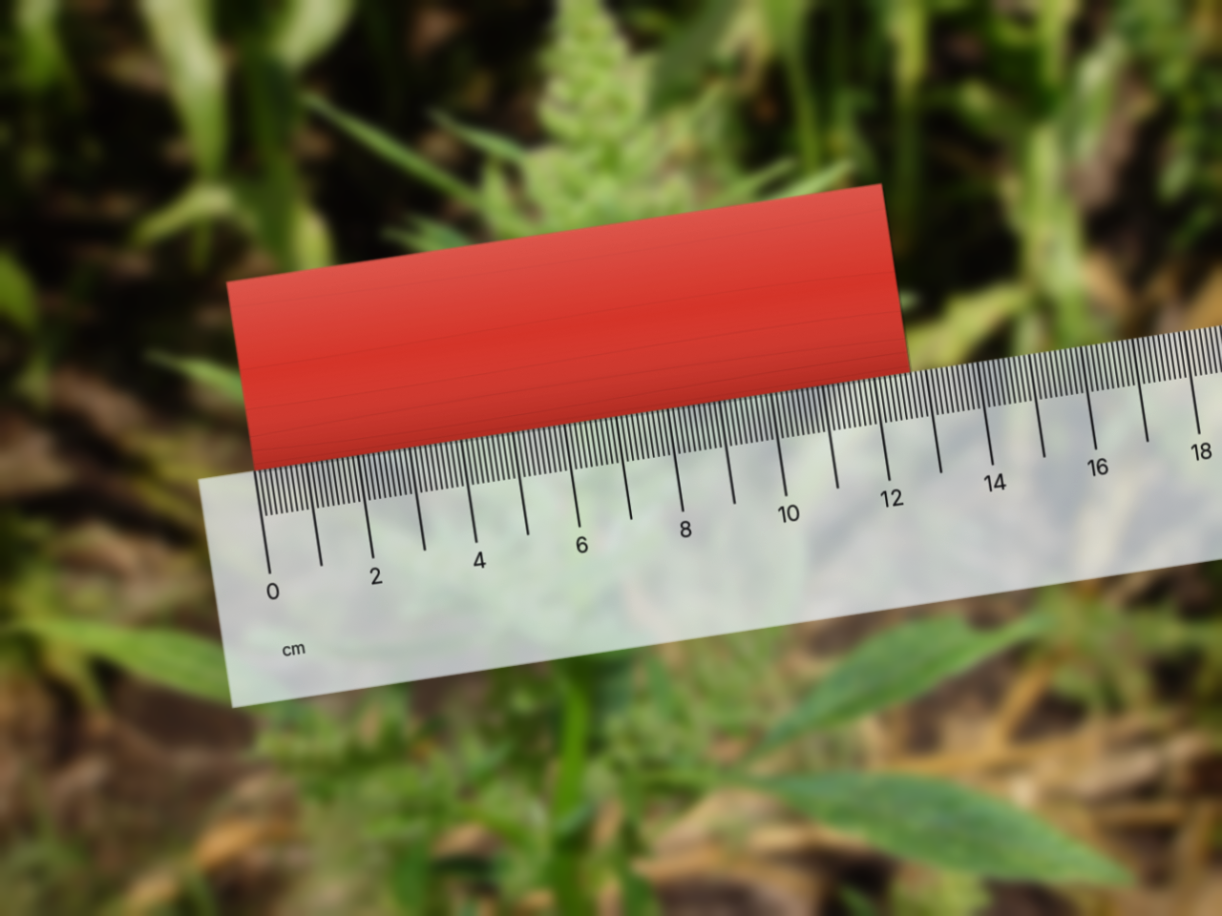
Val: 12.7 cm
